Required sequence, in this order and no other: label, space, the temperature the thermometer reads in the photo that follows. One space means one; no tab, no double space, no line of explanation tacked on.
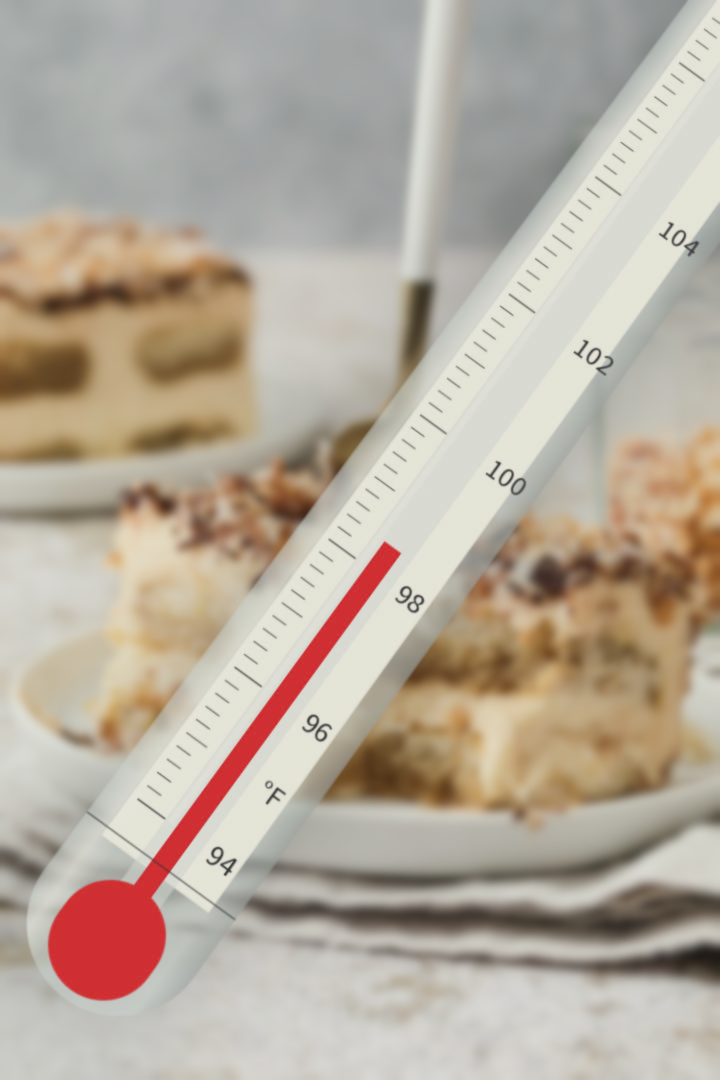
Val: 98.4 °F
